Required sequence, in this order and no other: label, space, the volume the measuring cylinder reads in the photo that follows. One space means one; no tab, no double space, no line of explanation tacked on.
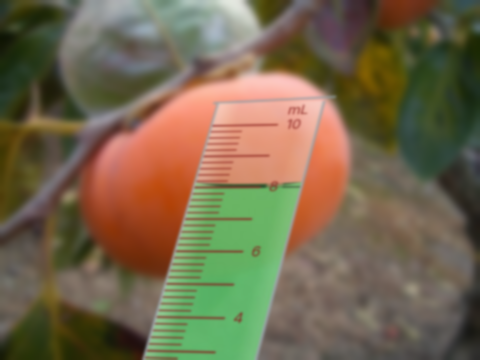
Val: 8 mL
